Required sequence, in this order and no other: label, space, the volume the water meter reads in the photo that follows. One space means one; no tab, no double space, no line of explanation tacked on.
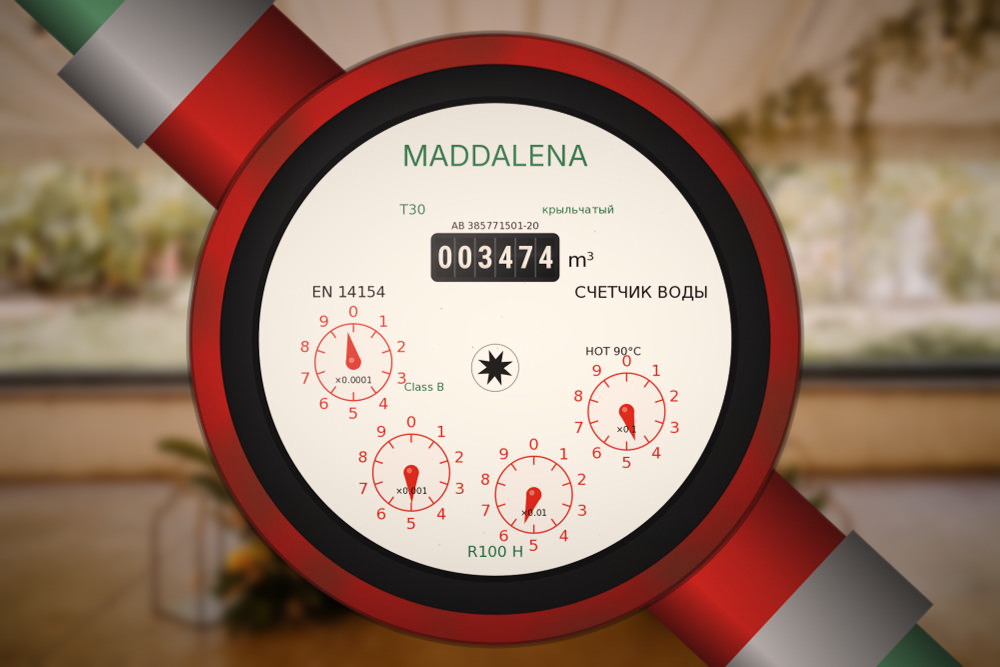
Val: 3474.4549 m³
